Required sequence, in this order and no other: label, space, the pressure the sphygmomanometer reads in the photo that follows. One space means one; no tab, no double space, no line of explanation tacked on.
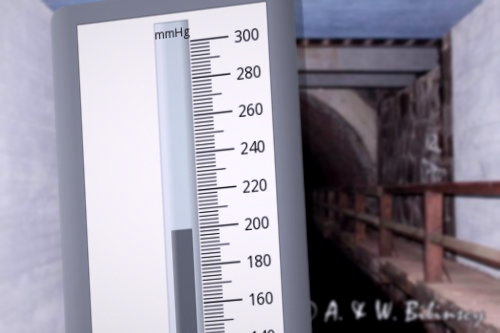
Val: 200 mmHg
